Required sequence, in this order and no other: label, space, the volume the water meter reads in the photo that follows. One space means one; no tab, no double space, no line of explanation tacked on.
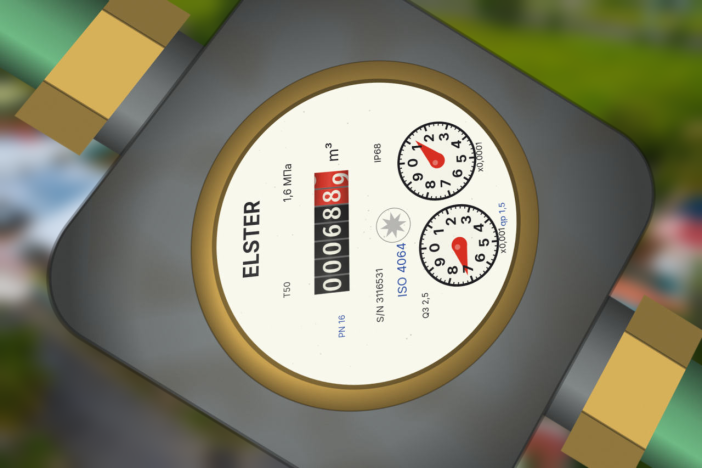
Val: 68.8871 m³
